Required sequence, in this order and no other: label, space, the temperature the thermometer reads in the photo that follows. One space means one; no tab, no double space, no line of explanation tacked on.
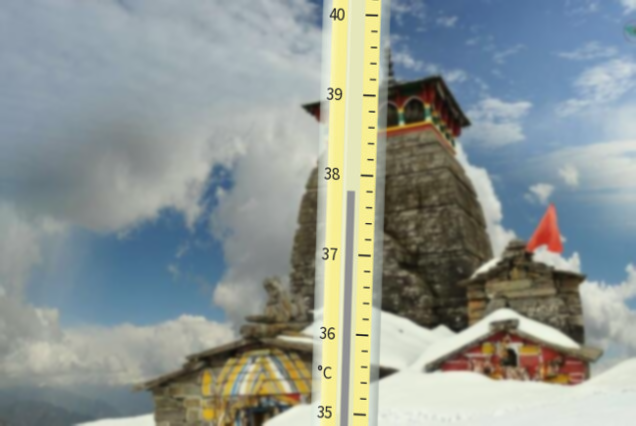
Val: 37.8 °C
